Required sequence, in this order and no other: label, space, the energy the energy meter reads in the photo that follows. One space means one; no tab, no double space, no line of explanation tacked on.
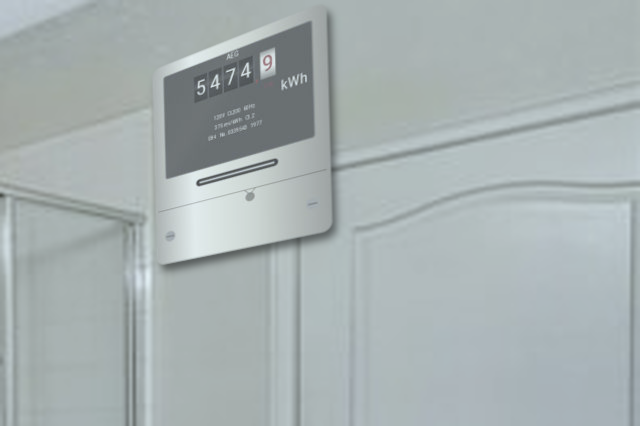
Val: 5474.9 kWh
